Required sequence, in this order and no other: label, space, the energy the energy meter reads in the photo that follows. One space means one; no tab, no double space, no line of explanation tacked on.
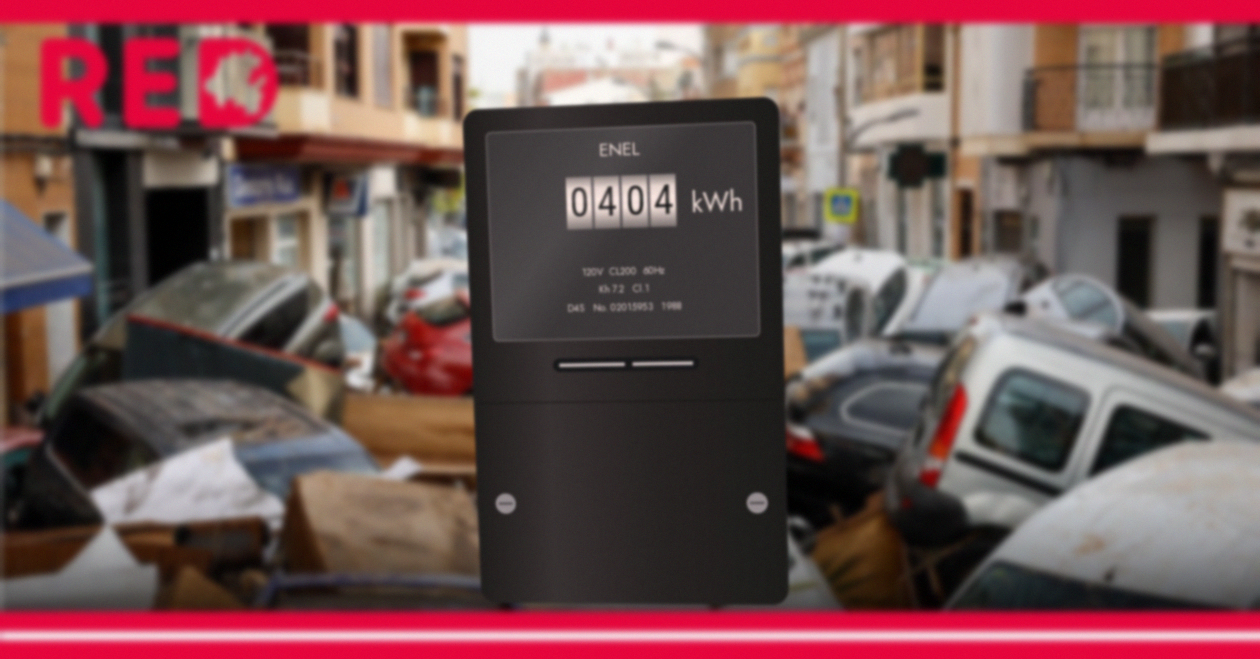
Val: 404 kWh
